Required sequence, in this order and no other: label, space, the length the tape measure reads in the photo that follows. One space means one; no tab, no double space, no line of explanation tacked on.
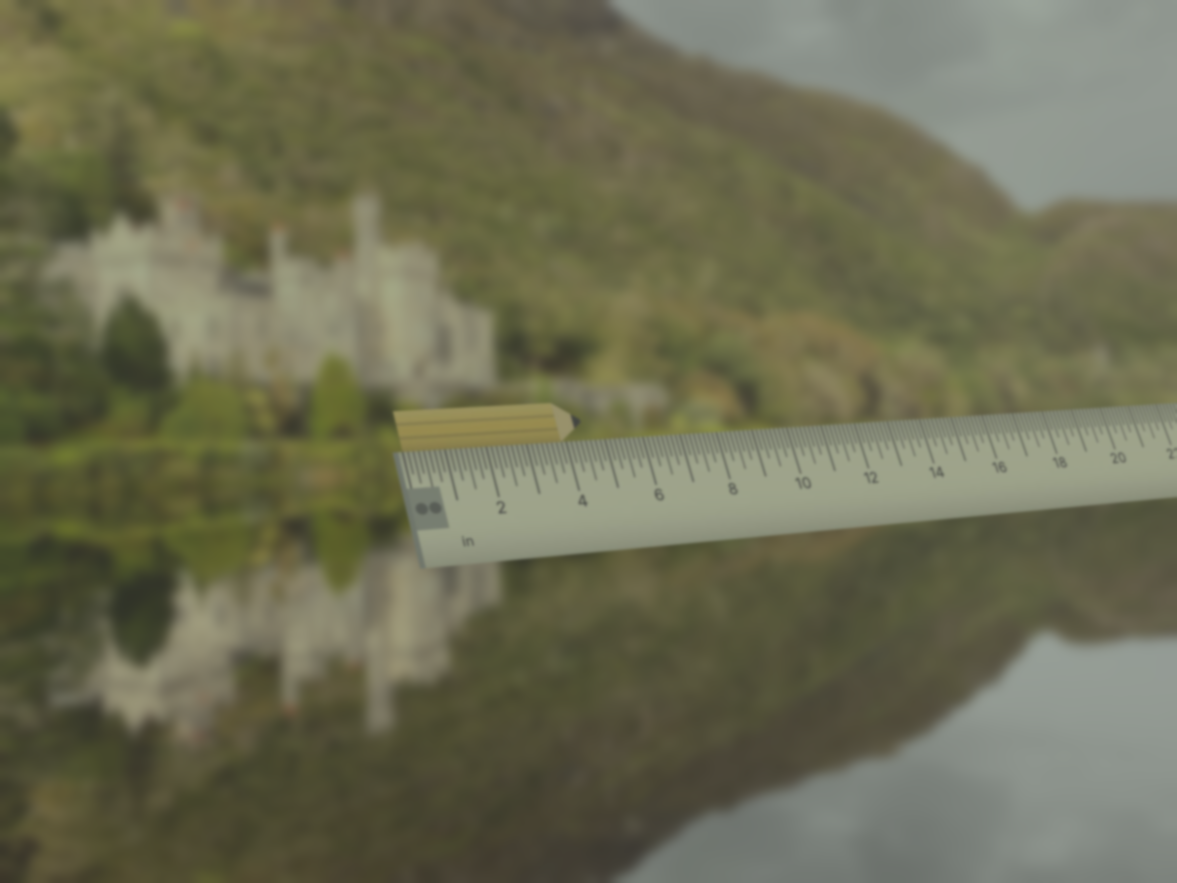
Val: 4.5 in
